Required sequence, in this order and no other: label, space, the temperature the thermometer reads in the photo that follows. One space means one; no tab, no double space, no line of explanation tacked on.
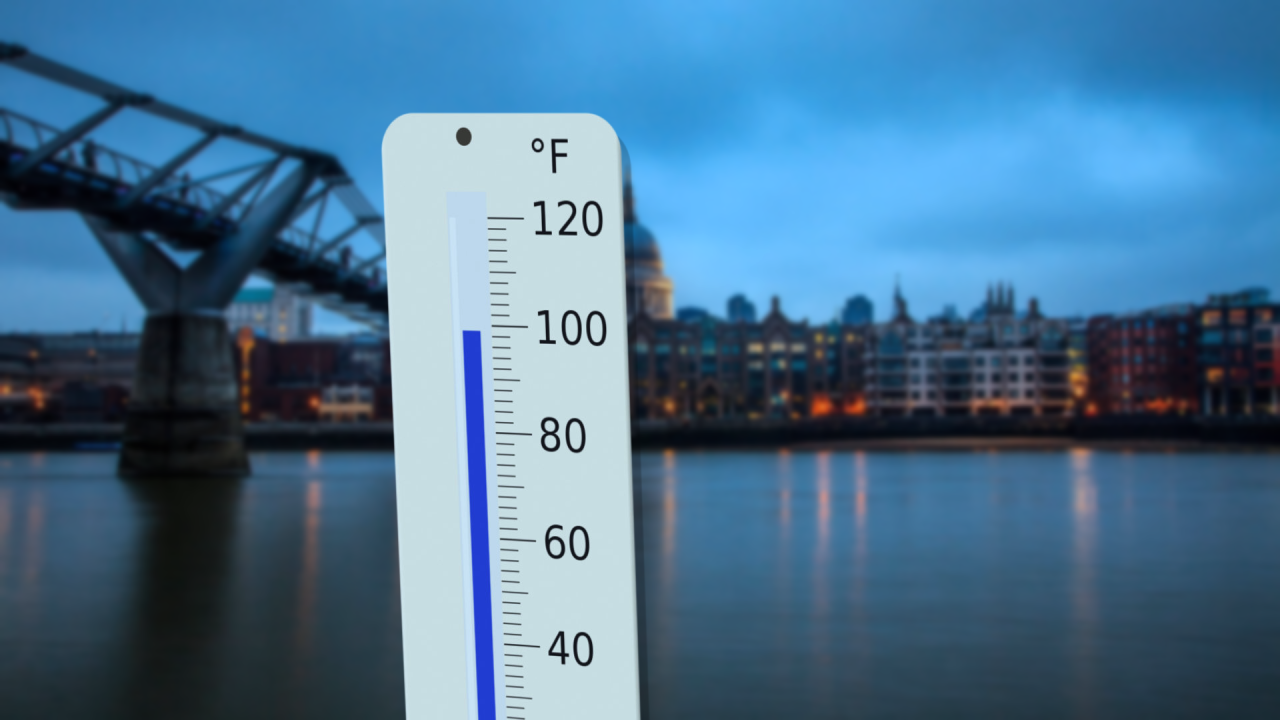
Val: 99 °F
